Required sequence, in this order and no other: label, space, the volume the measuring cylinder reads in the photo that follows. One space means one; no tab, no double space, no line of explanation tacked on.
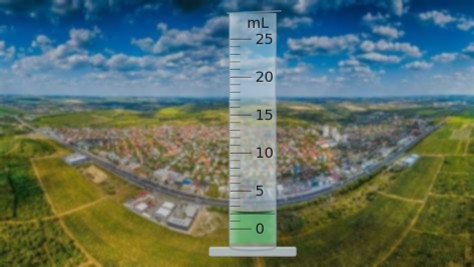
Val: 2 mL
